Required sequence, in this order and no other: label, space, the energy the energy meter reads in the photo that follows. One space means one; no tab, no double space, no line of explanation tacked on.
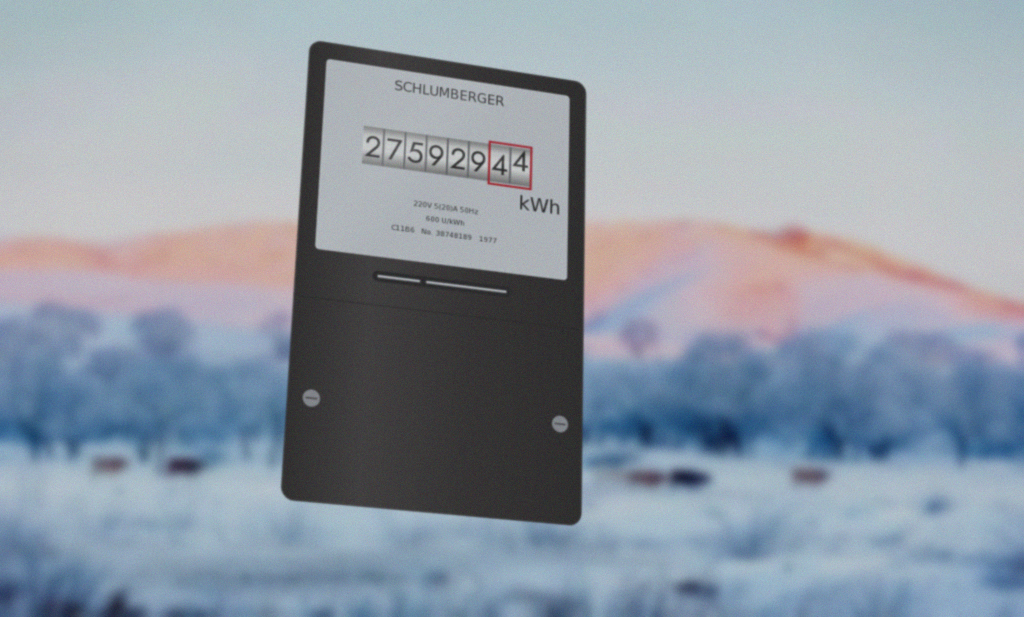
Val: 275929.44 kWh
